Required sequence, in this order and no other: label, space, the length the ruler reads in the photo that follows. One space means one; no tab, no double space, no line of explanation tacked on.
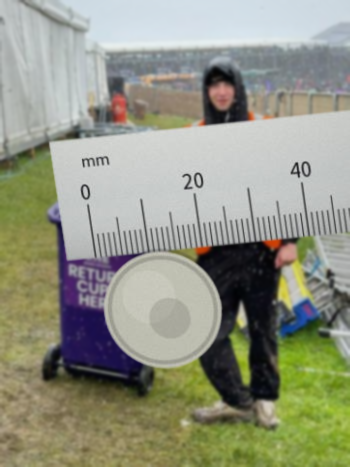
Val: 22 mm
